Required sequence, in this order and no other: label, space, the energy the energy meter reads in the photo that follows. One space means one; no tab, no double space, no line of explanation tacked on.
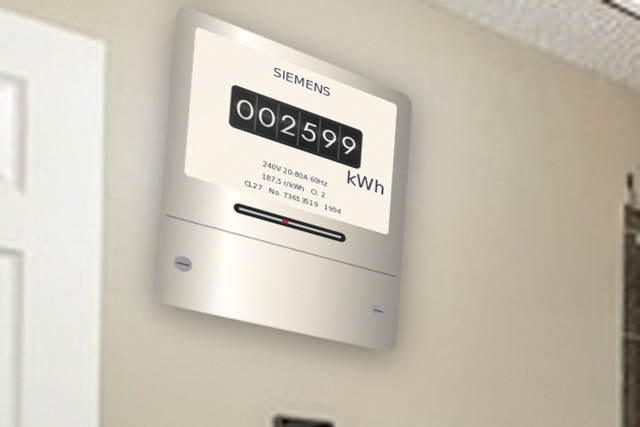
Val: 2599 kWh
